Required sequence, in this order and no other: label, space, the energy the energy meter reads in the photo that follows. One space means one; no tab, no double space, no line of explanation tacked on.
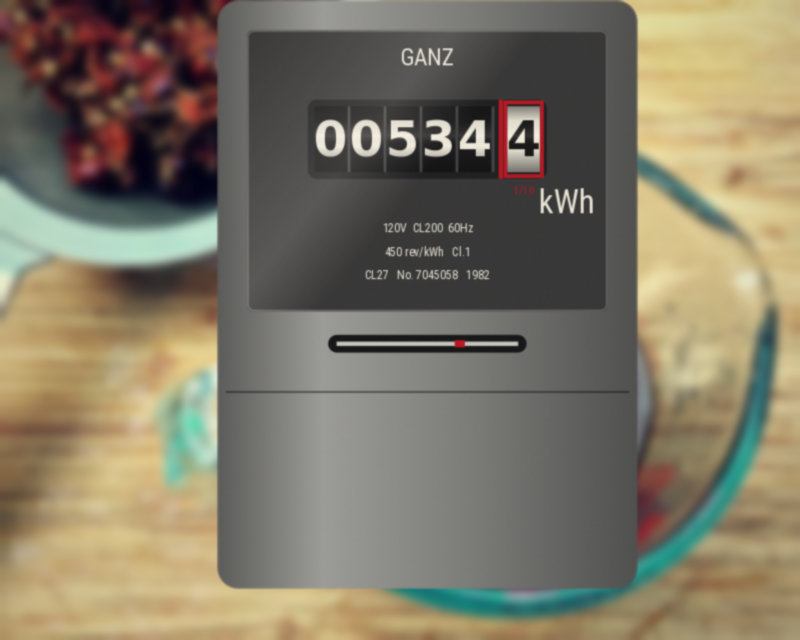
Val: 534.4 kWh
